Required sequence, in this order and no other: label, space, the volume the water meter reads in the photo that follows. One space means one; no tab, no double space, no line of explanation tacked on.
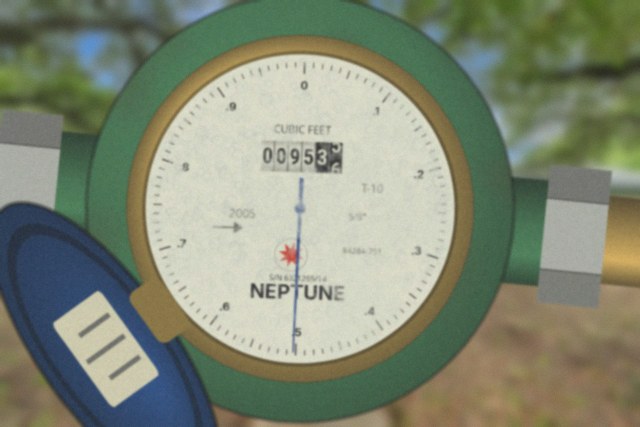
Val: 9535.50 ft³
